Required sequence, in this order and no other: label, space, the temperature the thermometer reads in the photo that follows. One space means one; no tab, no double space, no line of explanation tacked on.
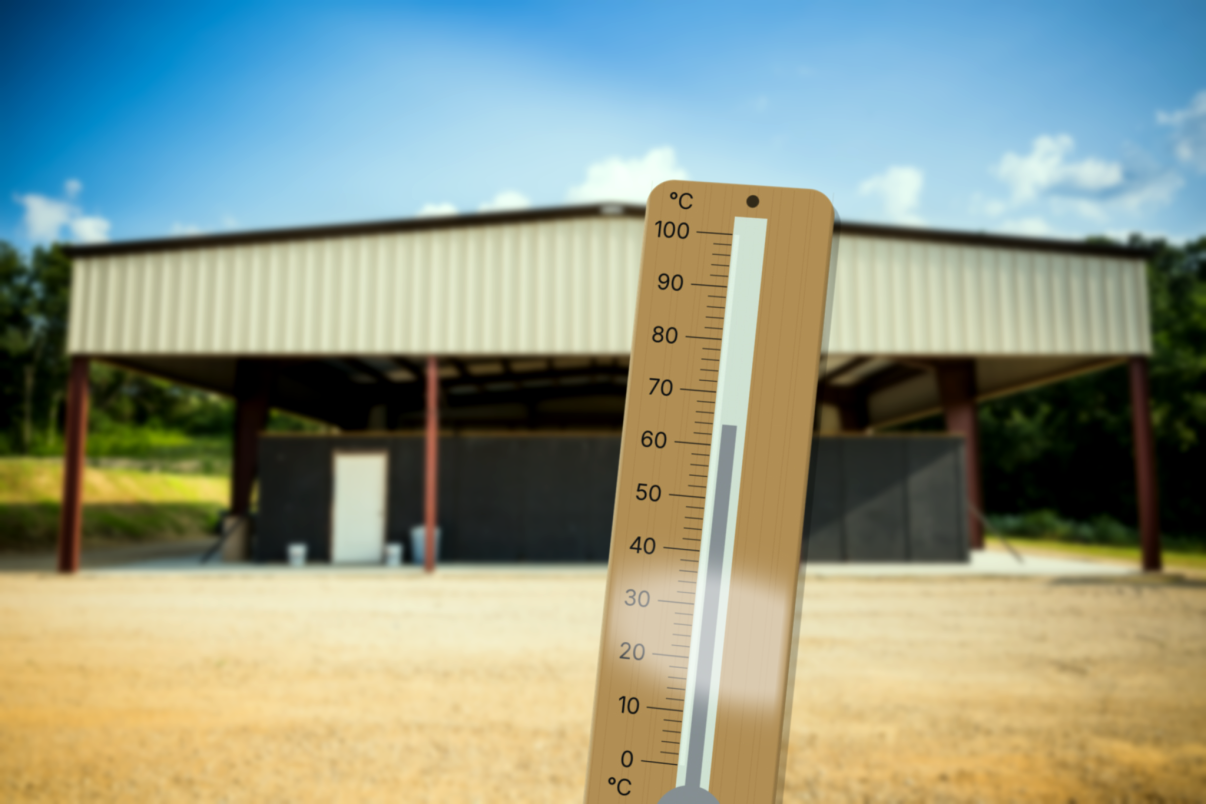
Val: 64 °C
